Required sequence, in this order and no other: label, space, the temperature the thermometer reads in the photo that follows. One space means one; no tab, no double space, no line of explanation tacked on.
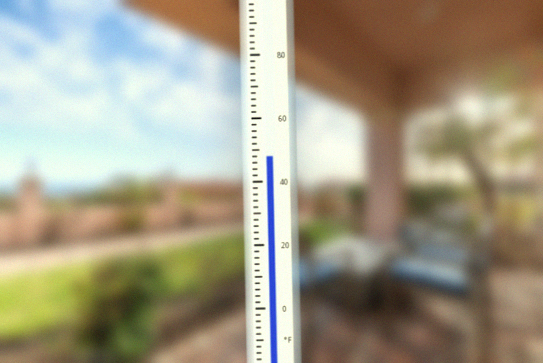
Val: 48 °F
